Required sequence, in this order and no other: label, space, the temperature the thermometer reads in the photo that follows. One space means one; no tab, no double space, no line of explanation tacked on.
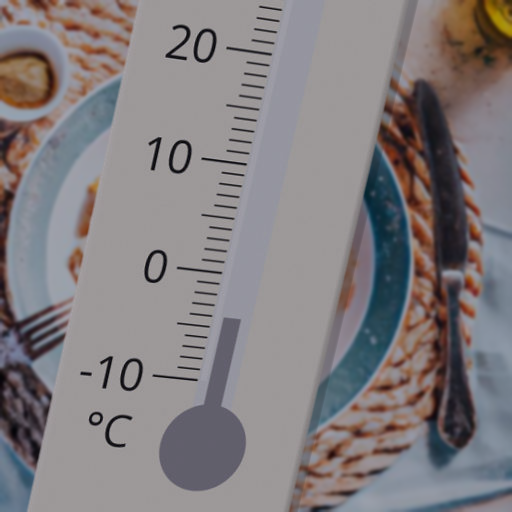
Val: -4 °C
